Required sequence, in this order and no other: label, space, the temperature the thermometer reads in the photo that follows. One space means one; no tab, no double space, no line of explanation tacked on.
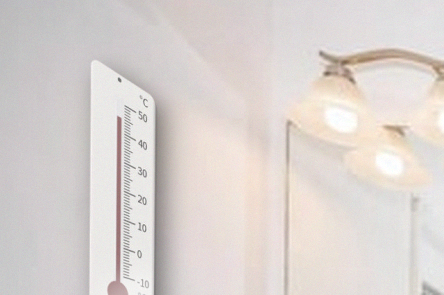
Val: 45 °C
